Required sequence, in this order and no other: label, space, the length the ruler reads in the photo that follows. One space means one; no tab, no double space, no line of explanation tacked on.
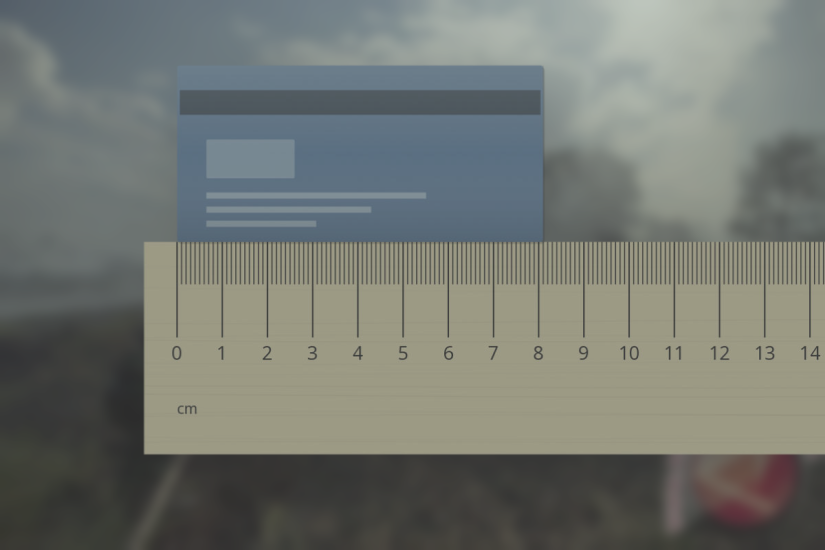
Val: 8.1 cm
